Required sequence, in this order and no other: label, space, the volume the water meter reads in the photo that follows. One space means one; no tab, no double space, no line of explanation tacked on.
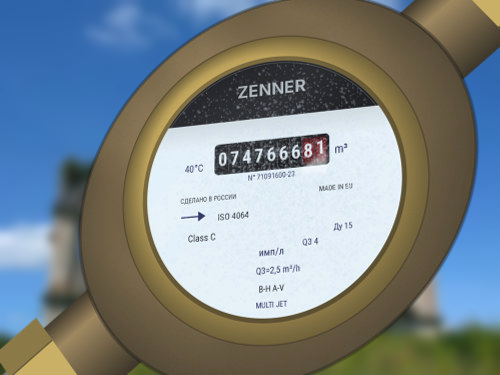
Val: 747666.81 m³
